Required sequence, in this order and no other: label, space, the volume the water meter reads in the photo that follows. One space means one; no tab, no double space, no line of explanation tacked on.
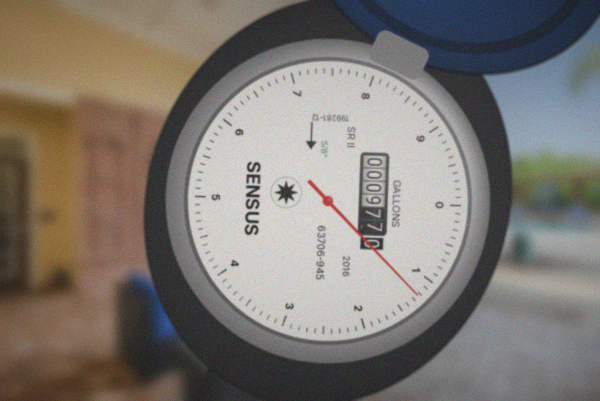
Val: 9771.2 gal
